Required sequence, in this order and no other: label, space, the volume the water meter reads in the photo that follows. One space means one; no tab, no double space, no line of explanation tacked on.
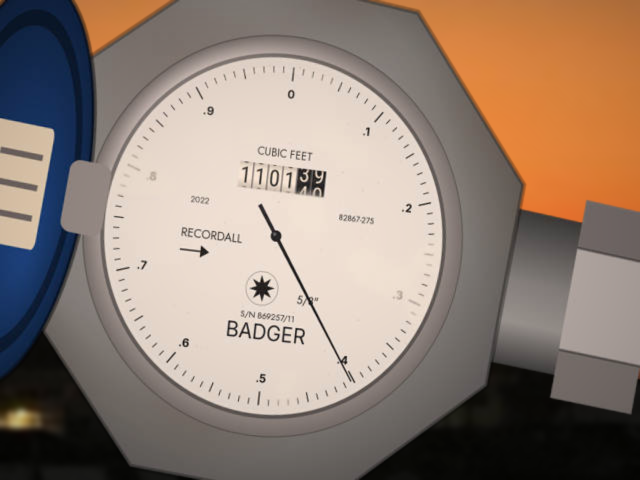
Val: 110139.40 ft³
